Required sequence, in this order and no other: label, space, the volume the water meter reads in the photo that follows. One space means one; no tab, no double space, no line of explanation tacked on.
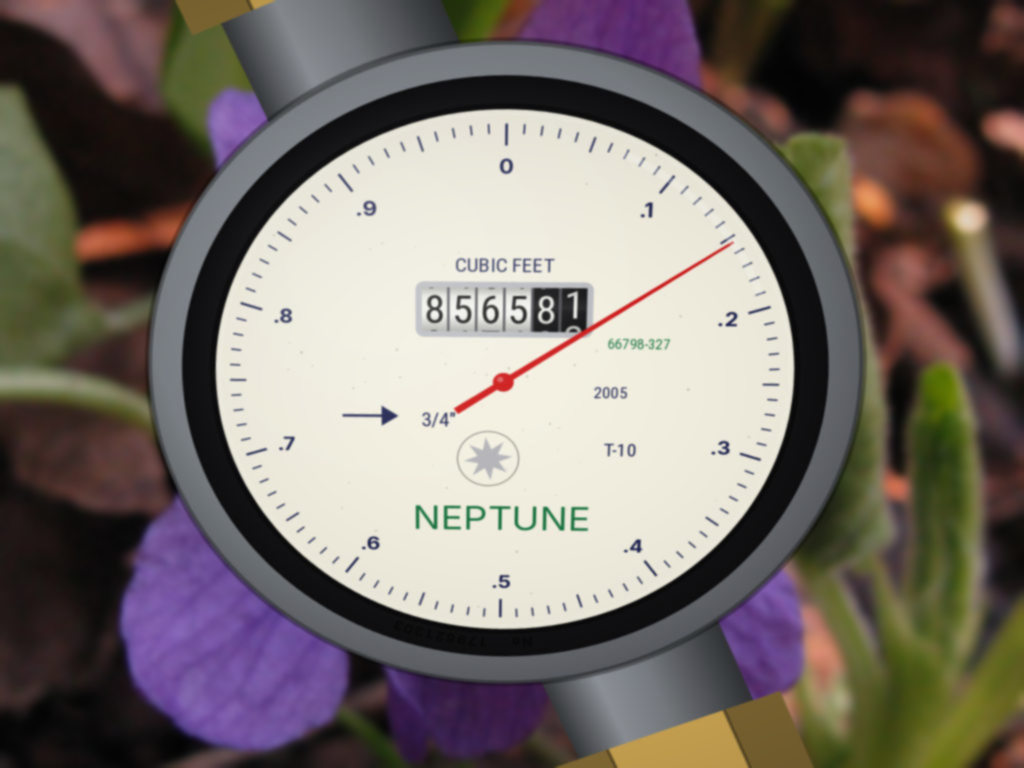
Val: 856581.15 ft³
